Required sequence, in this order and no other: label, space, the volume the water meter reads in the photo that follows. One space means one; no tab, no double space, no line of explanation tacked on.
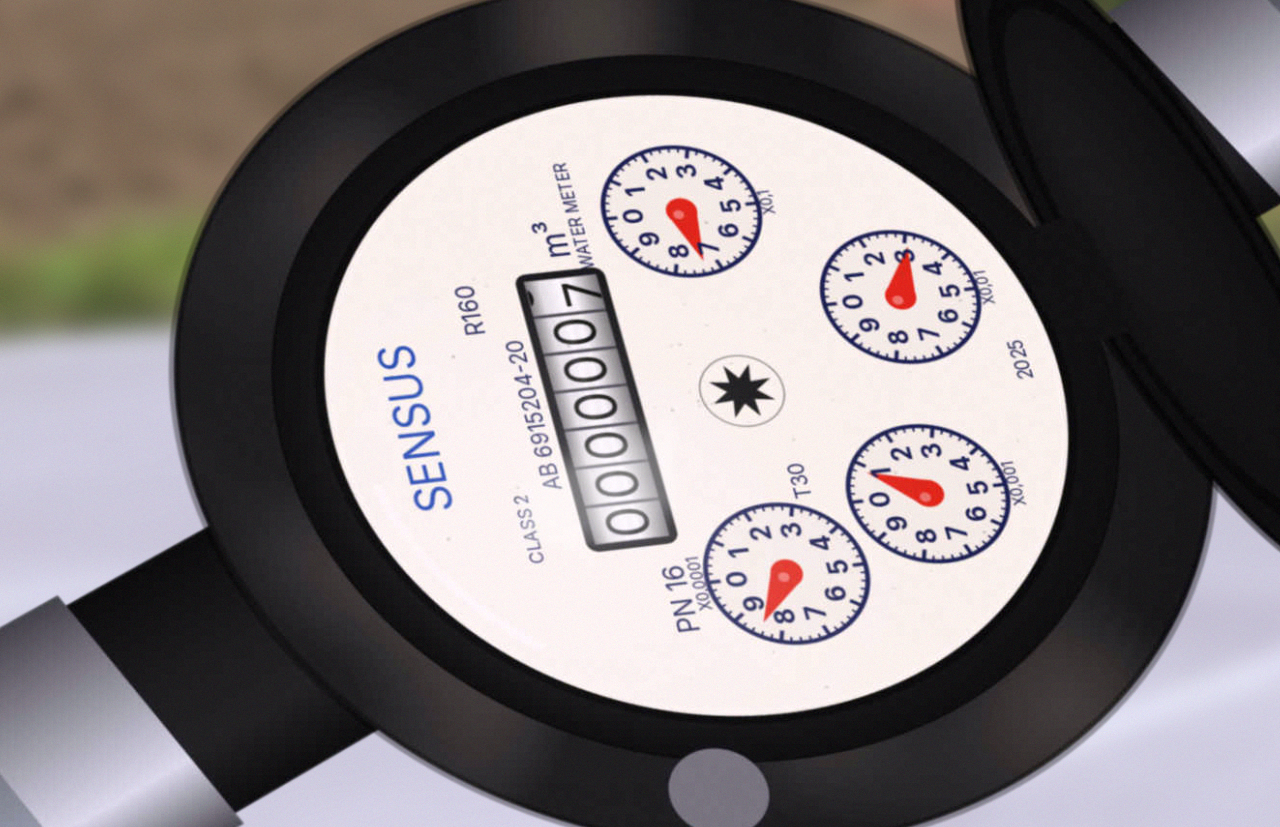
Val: 6.7308 m³
